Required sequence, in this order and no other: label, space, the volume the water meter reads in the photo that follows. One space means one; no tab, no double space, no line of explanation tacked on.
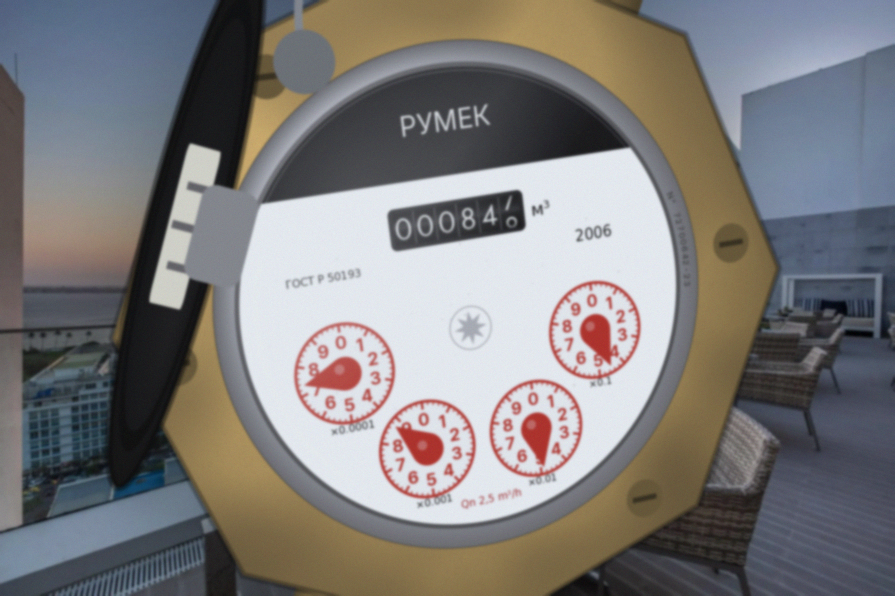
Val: 847.4487 m³
